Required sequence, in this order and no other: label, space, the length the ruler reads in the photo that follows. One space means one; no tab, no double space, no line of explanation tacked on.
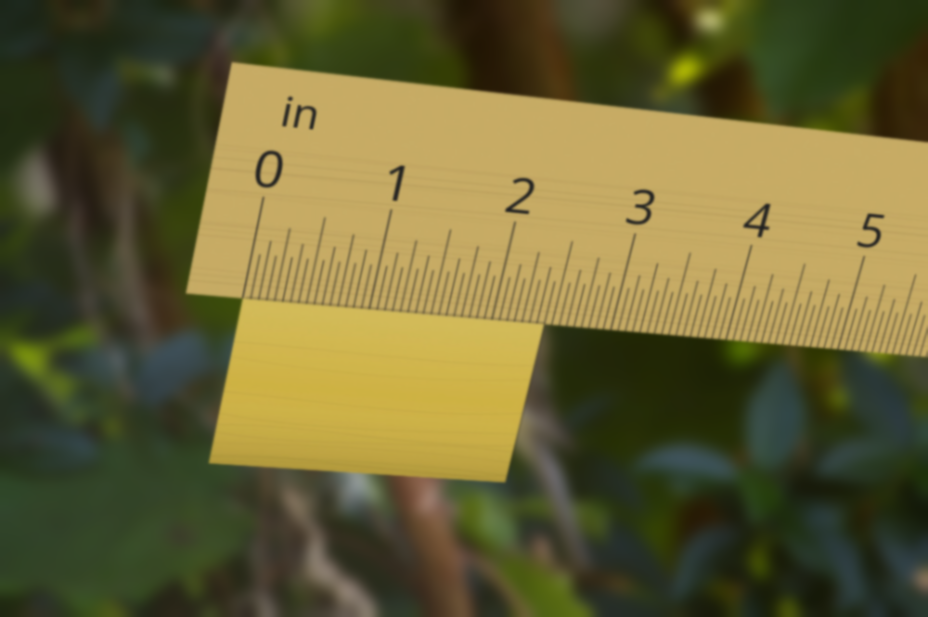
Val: 2.4375 in
